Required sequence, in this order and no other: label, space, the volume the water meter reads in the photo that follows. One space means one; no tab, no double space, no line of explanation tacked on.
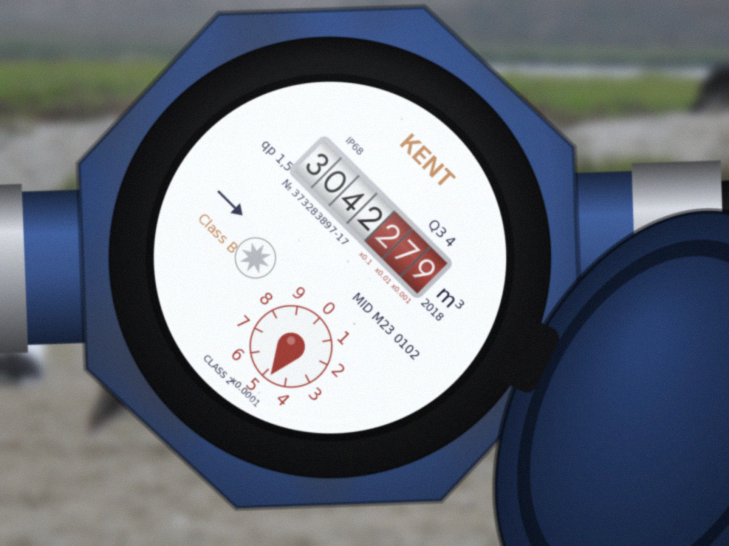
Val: 3042.2794 m³
